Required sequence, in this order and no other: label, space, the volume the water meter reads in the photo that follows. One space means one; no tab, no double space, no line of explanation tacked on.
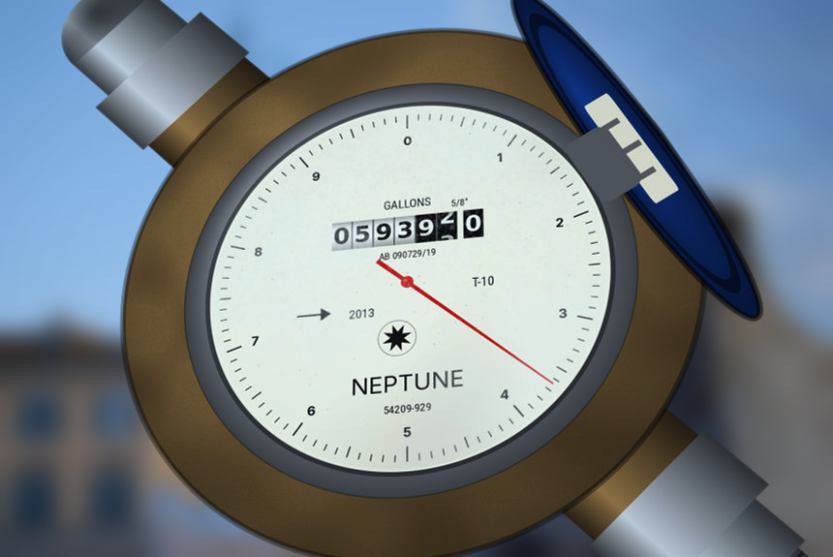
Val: 593923.6 gal
